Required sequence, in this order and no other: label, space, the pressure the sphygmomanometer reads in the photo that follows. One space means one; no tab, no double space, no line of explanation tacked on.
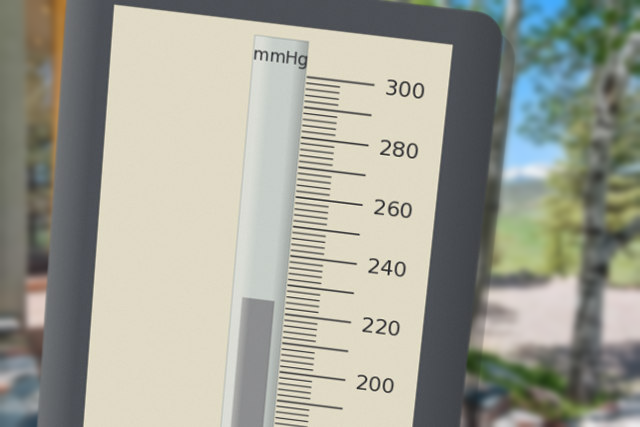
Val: 224 mmHg
